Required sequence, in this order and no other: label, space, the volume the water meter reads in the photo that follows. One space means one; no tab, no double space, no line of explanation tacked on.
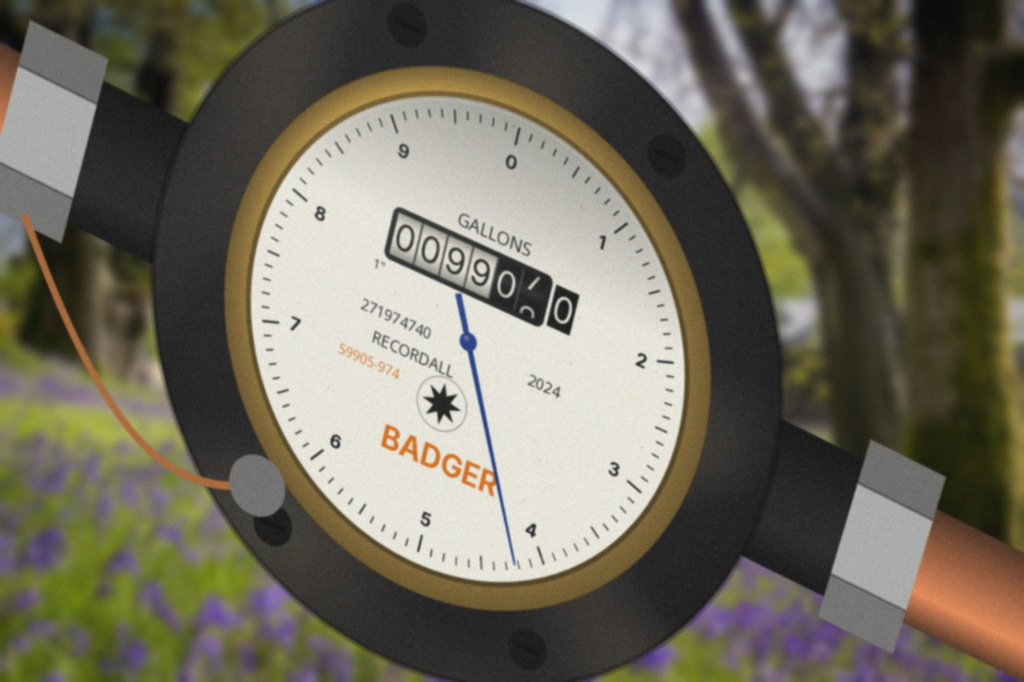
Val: 99074.2 gal
